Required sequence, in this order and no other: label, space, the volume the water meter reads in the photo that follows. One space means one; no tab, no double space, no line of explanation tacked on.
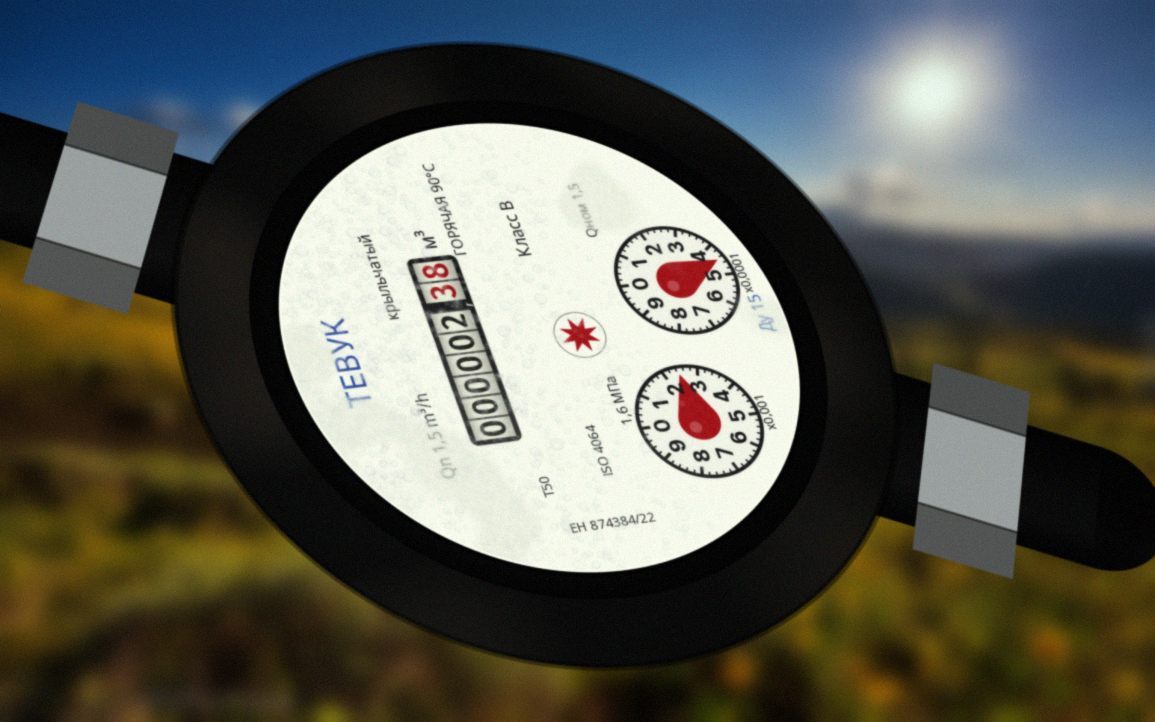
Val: 2.3824 m³
